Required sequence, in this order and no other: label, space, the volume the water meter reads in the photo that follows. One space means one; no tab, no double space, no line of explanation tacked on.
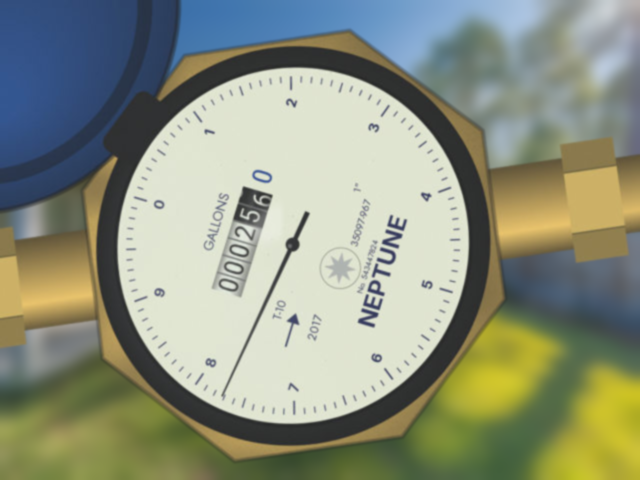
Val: 2557.7 gal
